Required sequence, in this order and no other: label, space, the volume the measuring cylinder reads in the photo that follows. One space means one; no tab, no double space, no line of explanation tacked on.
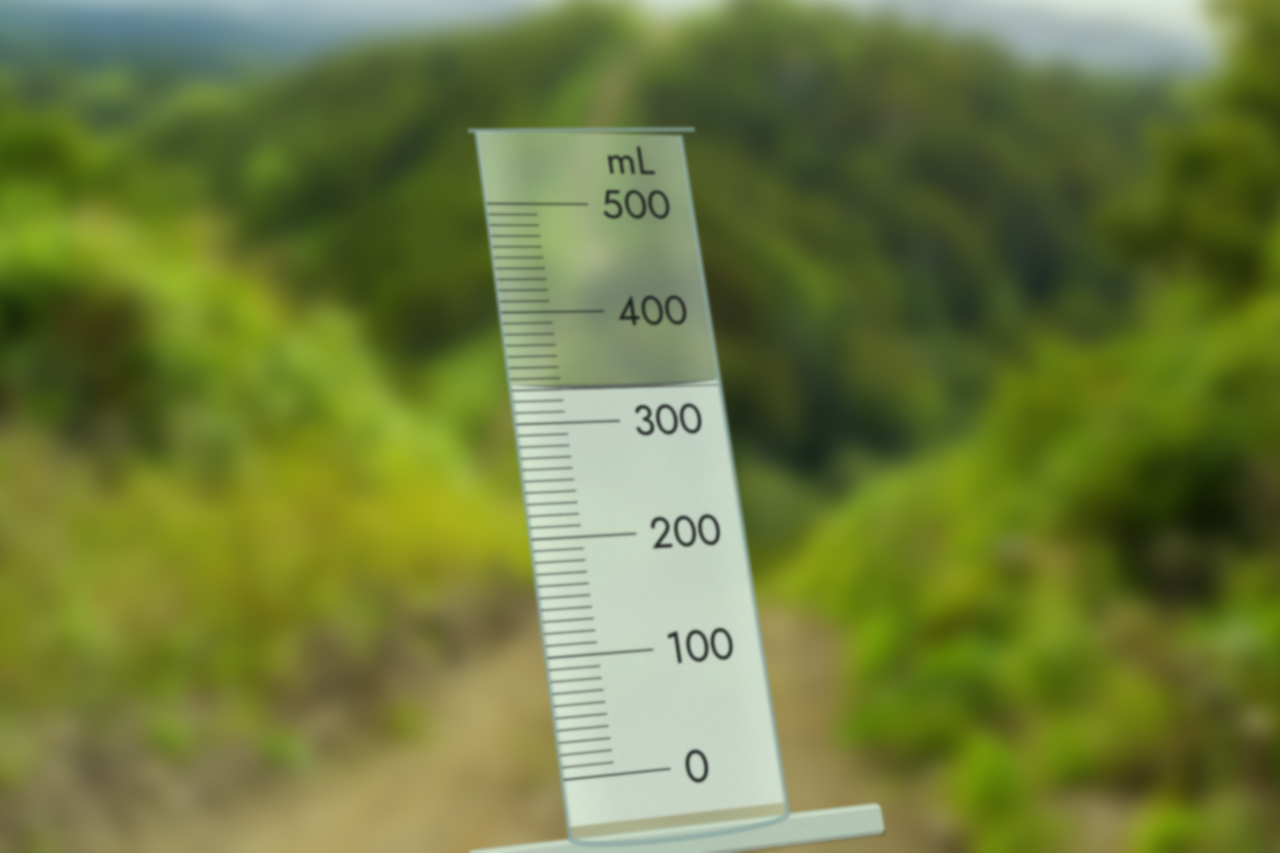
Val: 330 mL
